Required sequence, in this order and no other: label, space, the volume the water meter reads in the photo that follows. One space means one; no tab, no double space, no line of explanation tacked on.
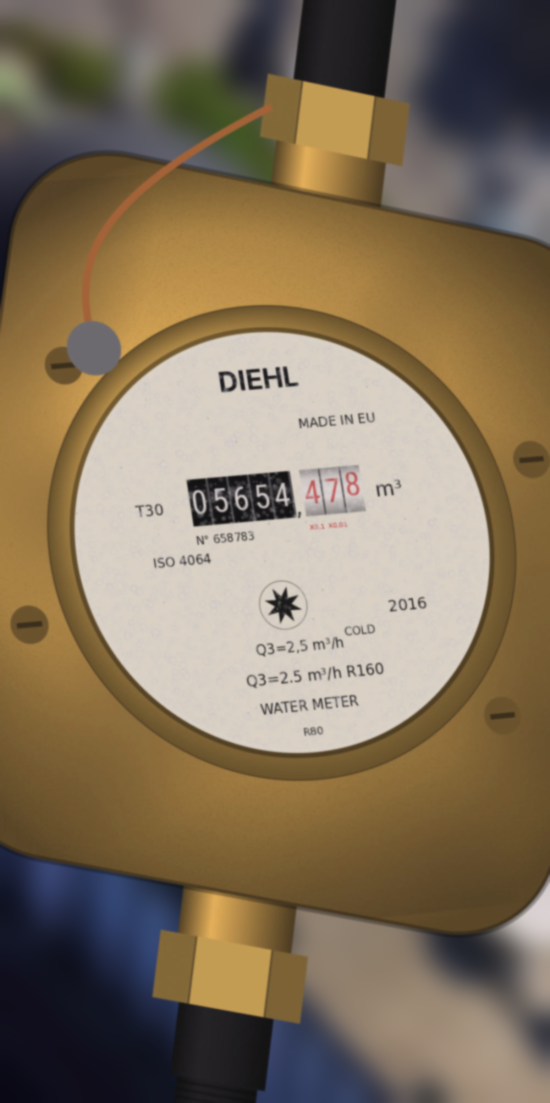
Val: 5654.478 m³
